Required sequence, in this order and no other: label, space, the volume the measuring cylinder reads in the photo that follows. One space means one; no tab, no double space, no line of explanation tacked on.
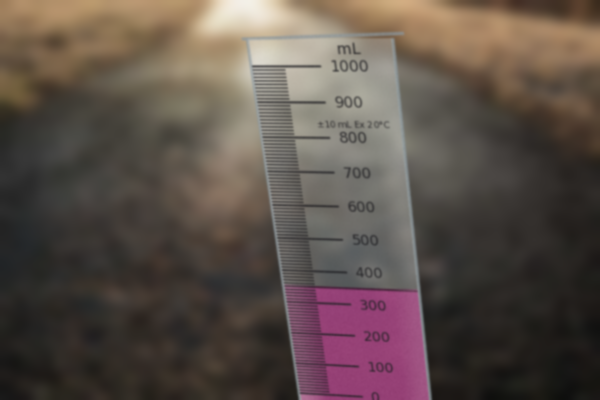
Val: 350 mL
